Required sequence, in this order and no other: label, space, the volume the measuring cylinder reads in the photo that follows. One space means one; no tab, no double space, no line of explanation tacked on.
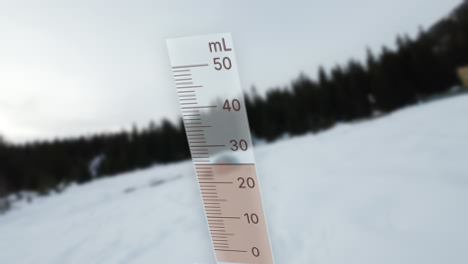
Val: 25 mL
